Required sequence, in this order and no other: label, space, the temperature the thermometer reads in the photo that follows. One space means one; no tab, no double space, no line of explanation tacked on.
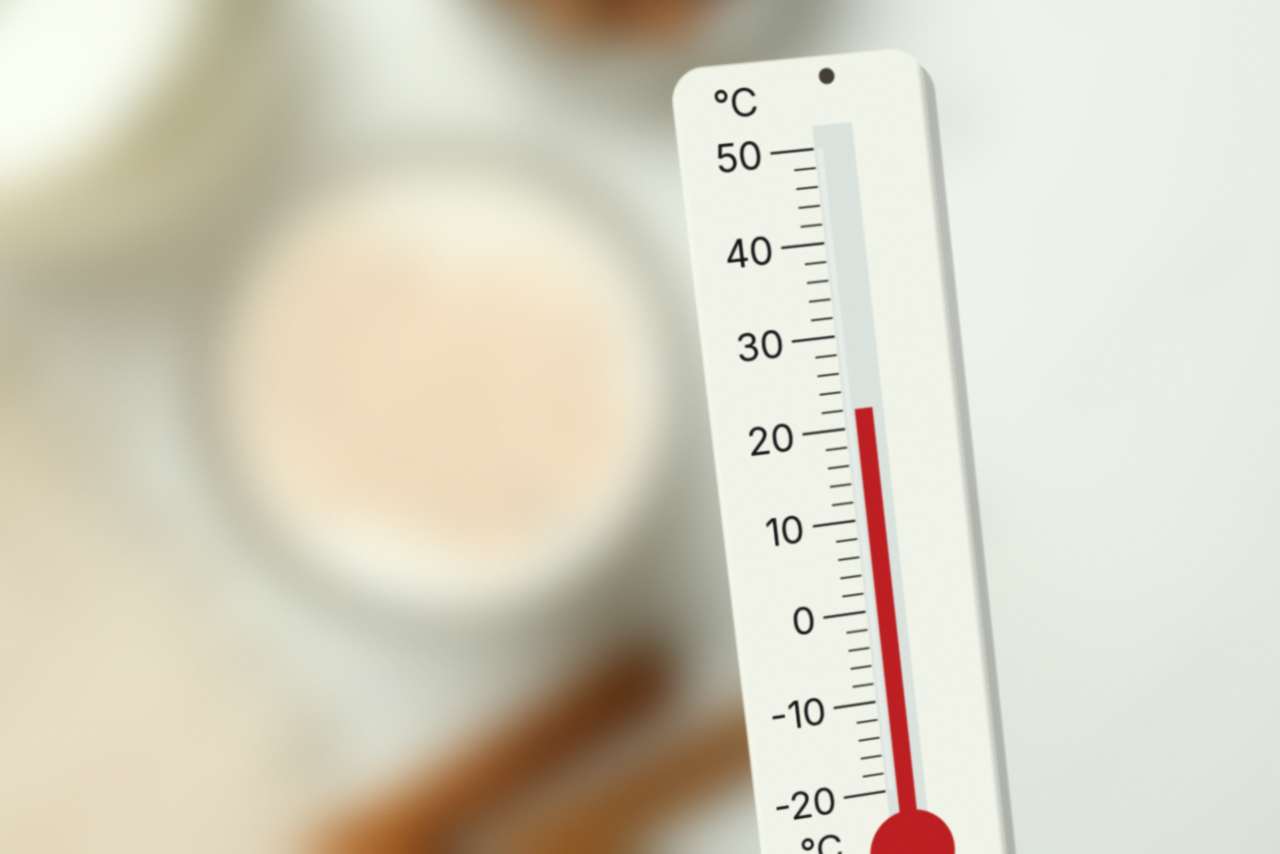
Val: 22 °C
